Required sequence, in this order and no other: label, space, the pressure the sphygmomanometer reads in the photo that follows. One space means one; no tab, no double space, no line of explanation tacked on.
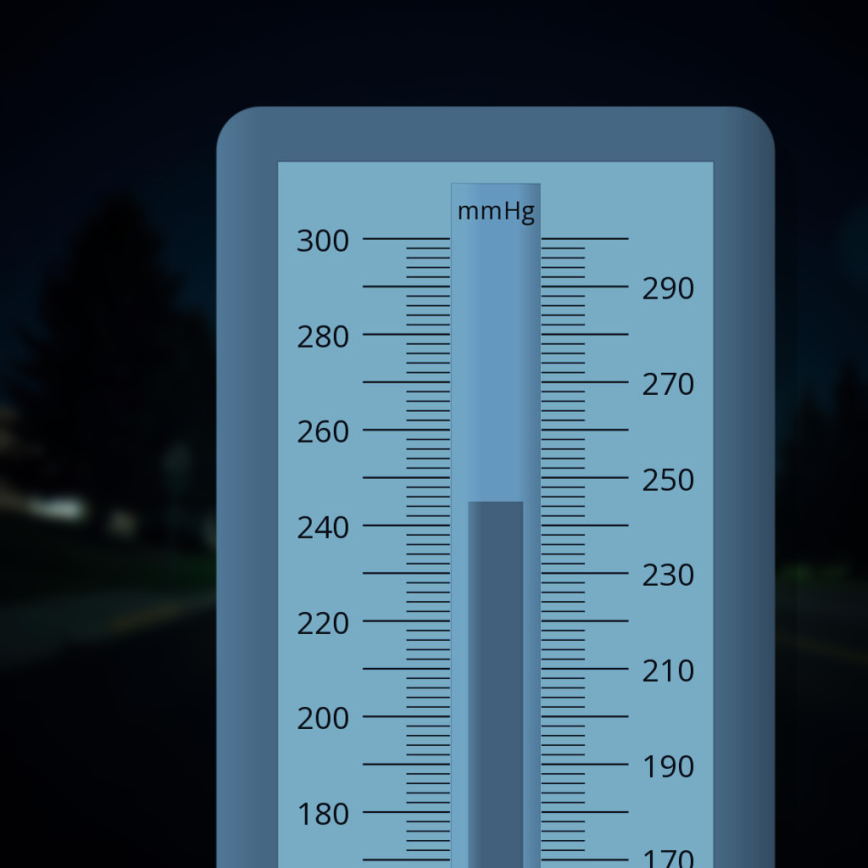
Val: 245 mmHg
